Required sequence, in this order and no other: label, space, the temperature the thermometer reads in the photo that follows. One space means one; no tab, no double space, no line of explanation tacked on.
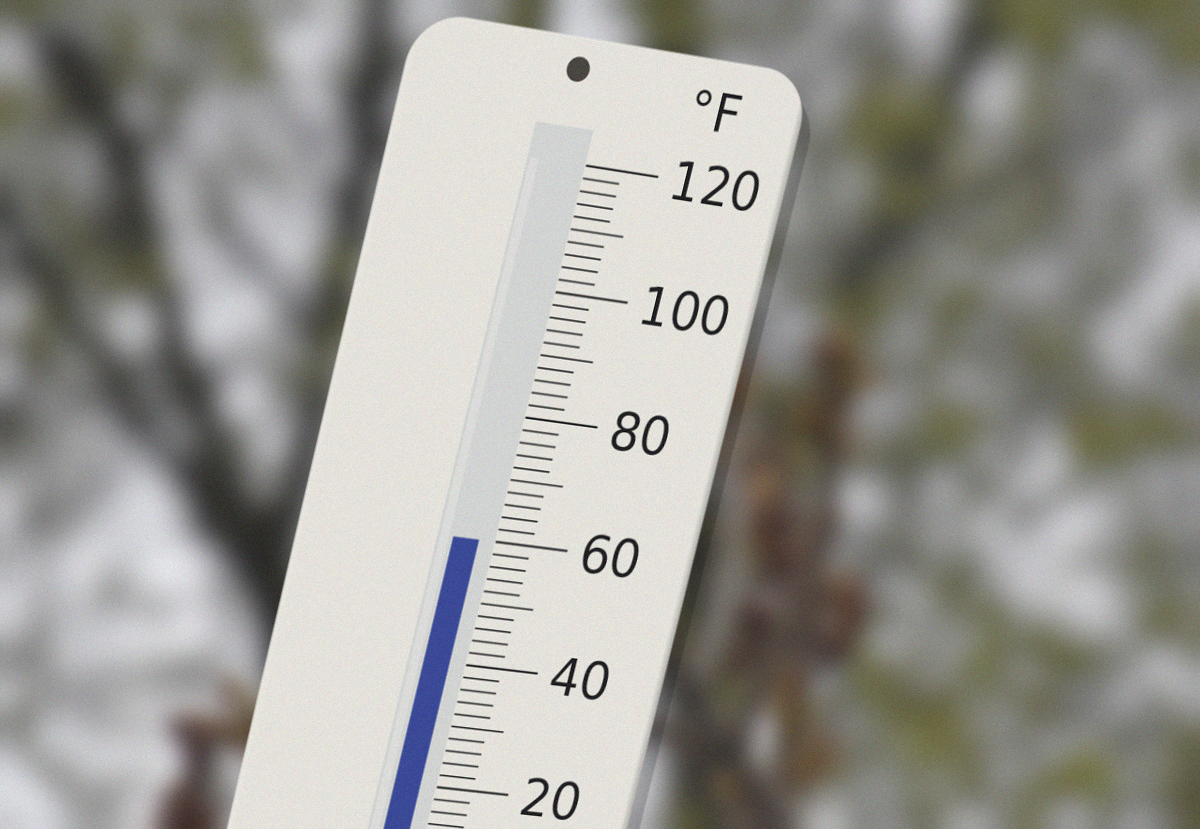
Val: 60 °F
